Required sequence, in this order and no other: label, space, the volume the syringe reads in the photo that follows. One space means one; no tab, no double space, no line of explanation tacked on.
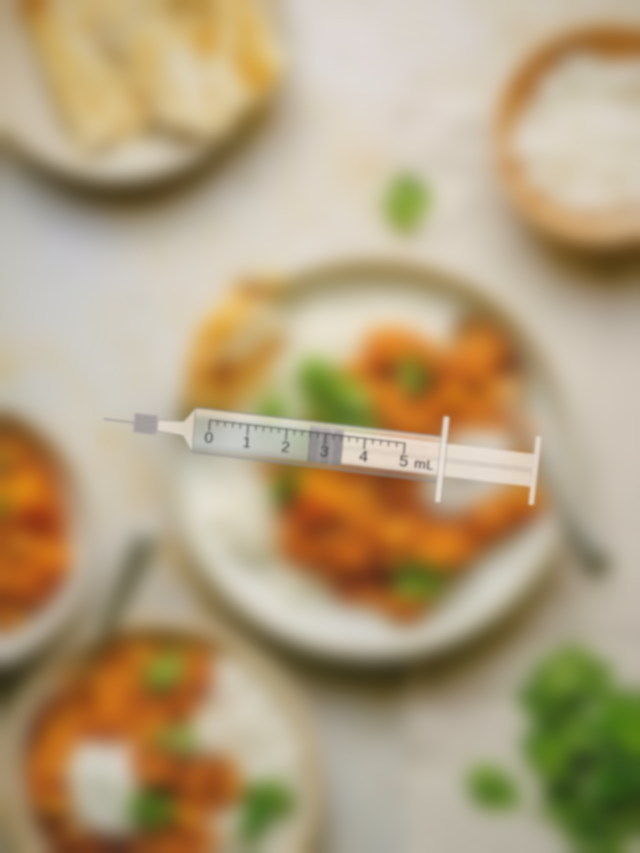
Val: 2.6 mL
